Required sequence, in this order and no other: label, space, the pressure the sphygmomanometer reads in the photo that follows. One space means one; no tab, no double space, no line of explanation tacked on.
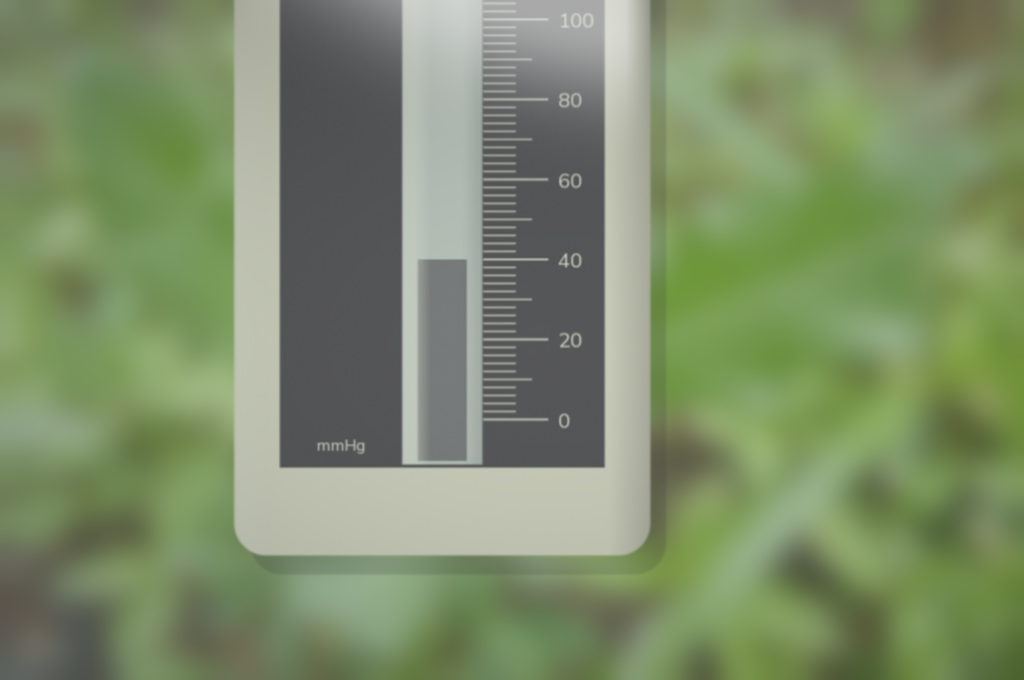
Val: 40 mmHg
